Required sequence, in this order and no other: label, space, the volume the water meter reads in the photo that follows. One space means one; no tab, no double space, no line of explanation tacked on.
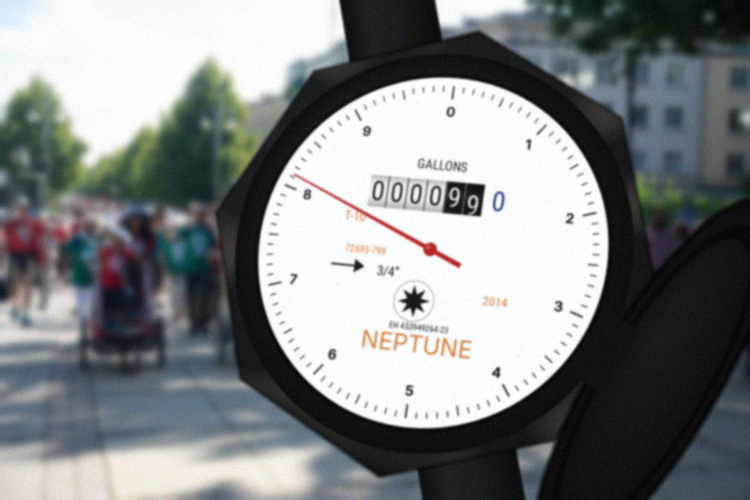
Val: 988.1 gal
